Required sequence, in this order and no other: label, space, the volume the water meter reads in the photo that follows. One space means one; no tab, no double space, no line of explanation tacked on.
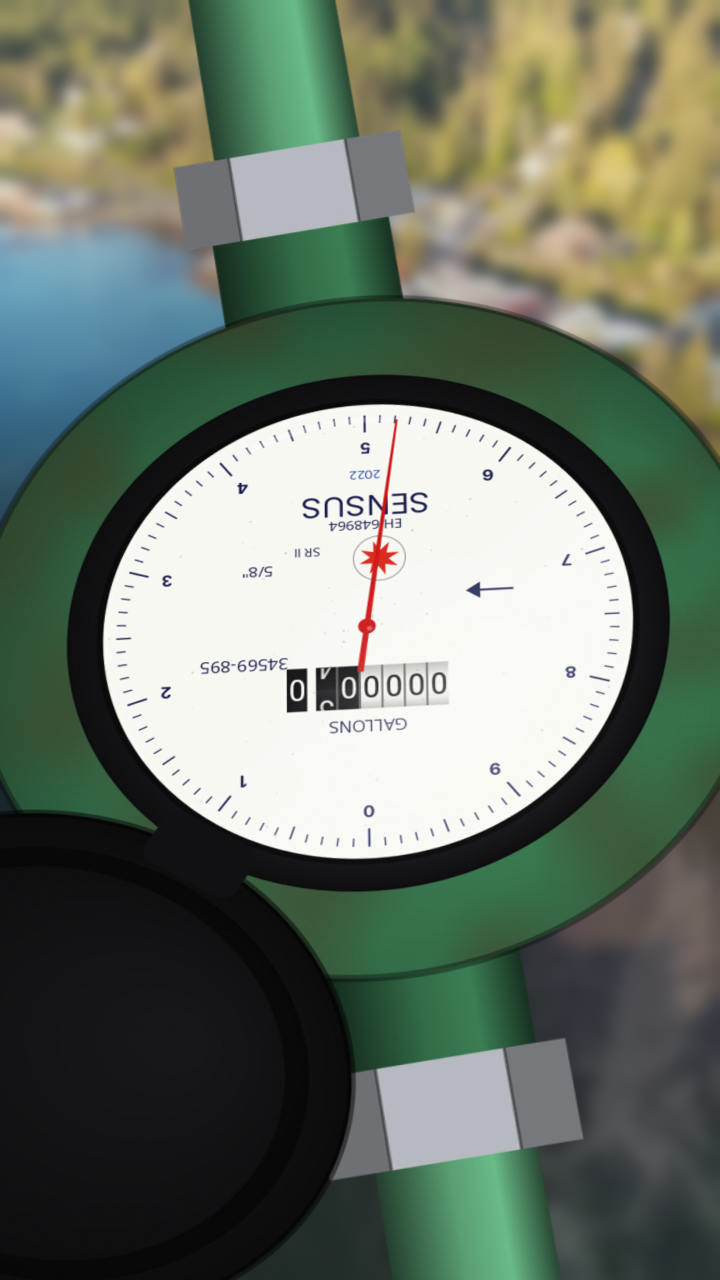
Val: 35.2 gal
